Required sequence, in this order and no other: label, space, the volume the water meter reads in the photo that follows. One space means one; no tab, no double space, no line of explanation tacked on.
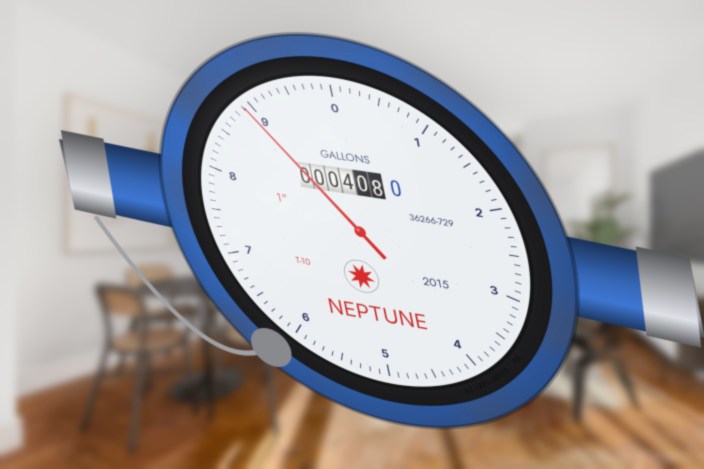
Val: 4078.9 gal
